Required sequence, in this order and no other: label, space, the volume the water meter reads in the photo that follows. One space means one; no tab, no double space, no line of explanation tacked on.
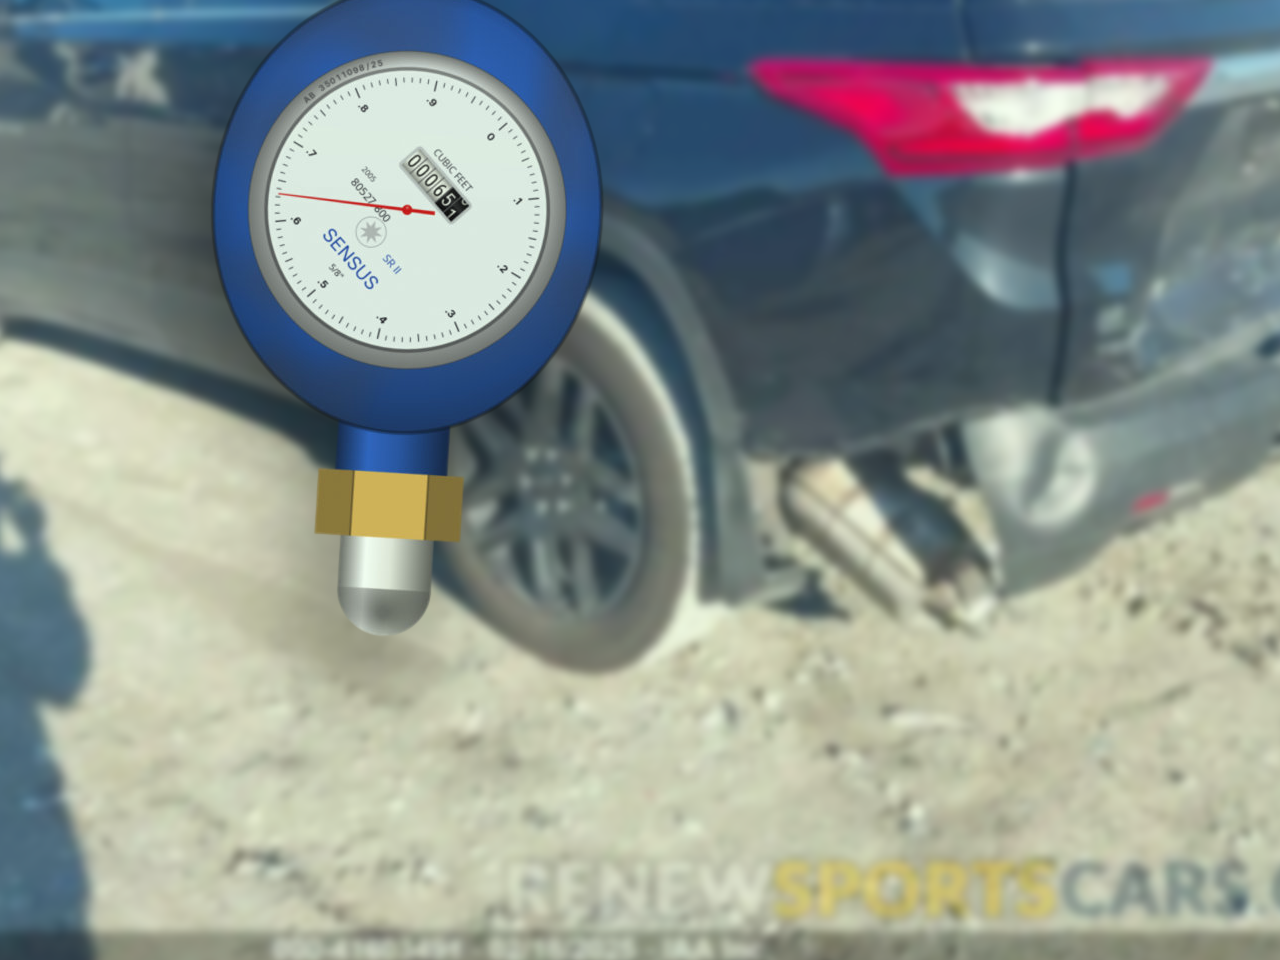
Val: 650.63 ft³
